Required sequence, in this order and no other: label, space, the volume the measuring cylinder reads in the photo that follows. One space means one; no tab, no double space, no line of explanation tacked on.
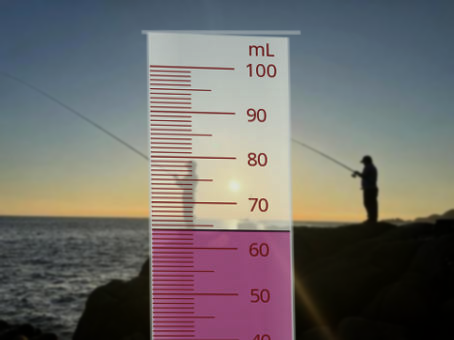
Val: 64 mL
